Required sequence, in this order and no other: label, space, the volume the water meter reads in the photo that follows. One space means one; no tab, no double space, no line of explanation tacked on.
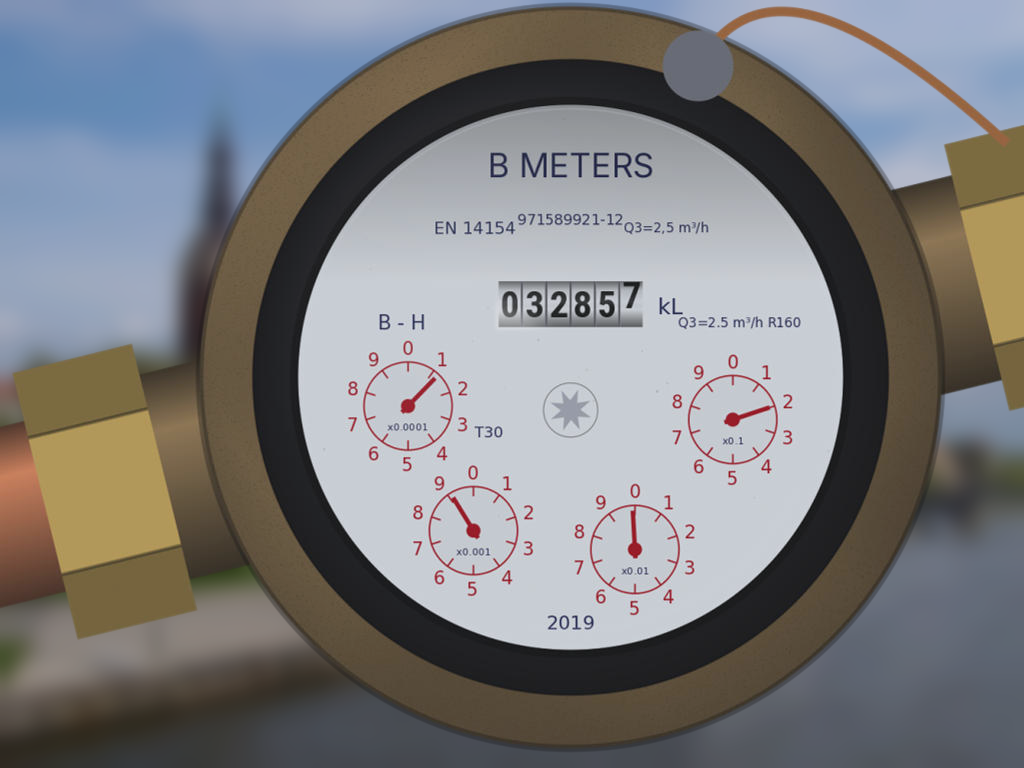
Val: 32857.1991 kL
